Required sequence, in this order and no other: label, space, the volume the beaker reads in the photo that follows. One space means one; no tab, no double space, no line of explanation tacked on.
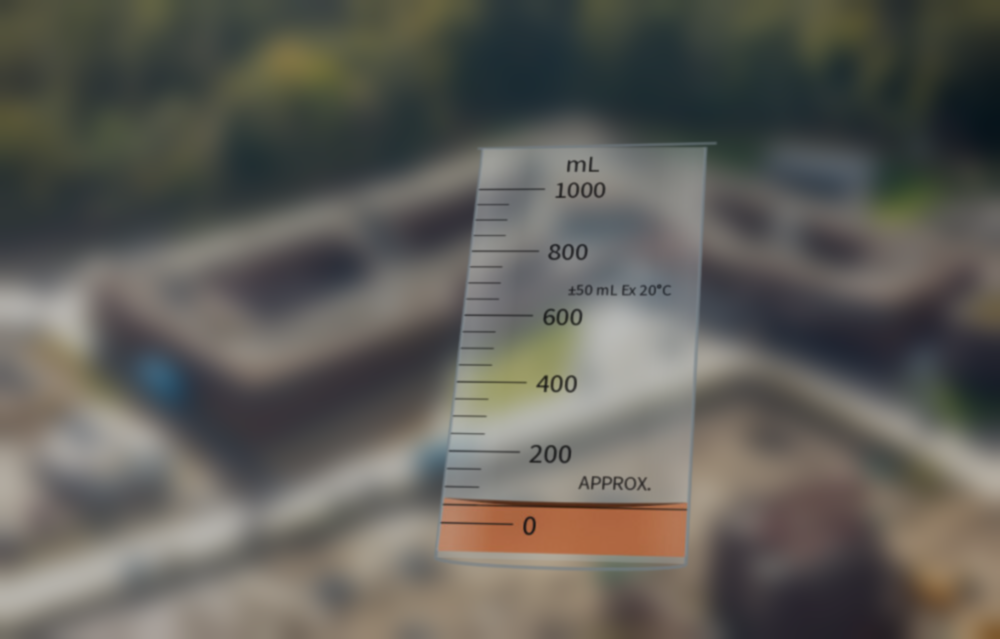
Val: 50 mL
